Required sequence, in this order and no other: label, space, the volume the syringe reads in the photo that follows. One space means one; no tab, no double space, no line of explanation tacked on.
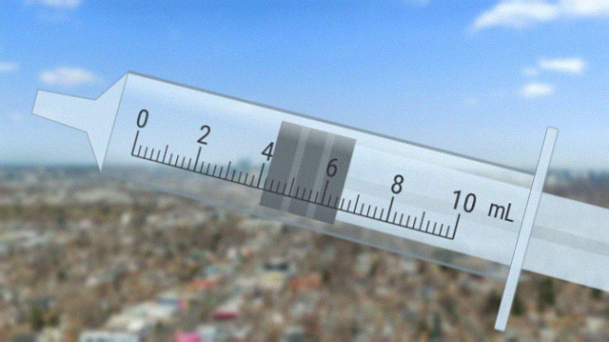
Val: 4.2 mL
